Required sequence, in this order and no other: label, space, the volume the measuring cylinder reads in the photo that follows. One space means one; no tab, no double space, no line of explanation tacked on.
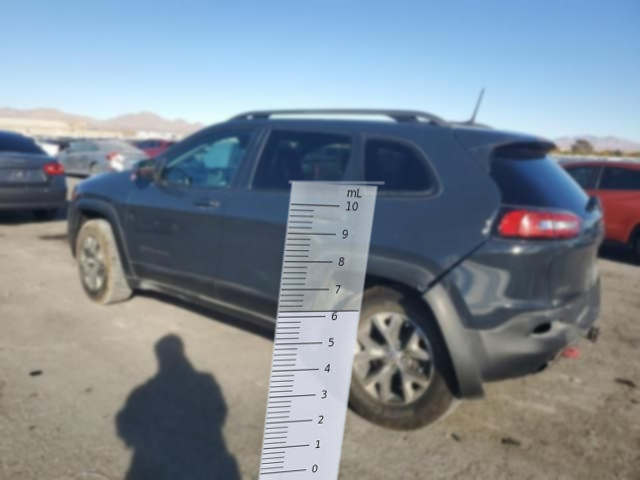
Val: 6.2 mL
